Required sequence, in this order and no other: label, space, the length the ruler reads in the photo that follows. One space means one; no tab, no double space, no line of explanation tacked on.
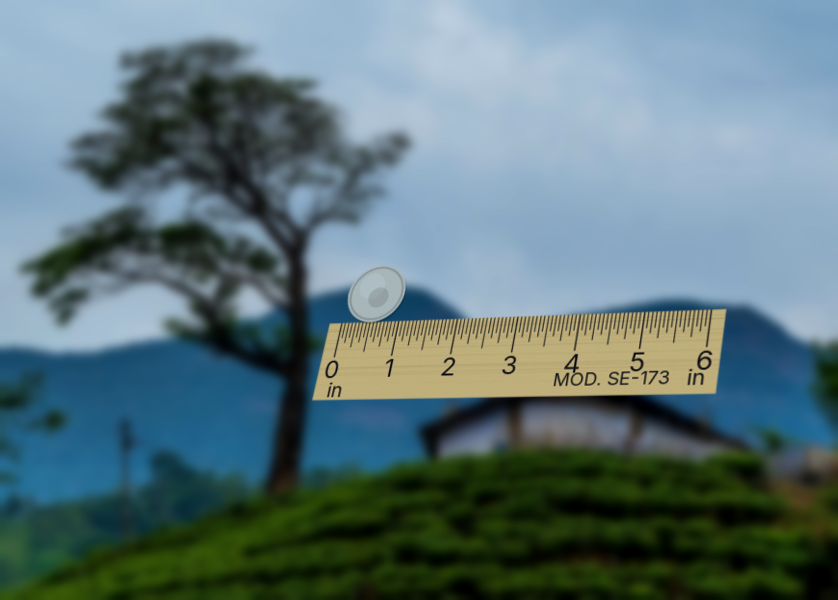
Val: 1 in
